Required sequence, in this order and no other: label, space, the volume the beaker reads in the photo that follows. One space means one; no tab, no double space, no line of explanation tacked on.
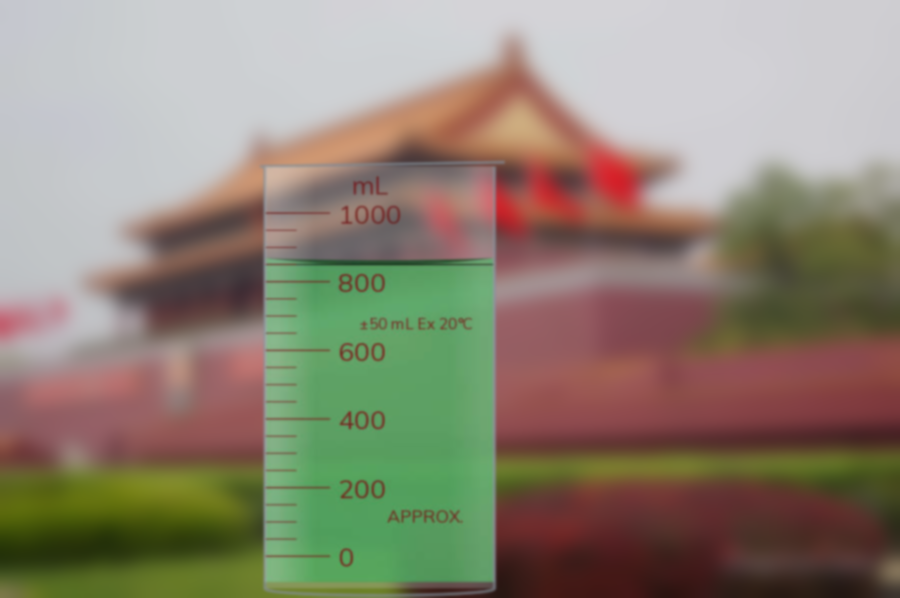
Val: 850 mL
